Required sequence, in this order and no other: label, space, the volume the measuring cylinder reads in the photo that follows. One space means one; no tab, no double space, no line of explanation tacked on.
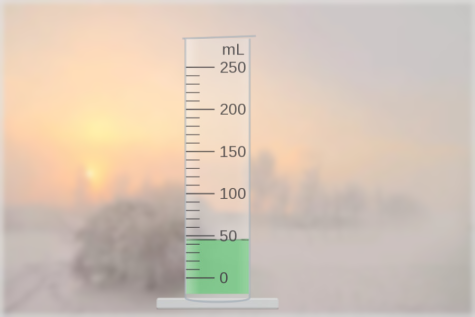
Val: 45 mL
